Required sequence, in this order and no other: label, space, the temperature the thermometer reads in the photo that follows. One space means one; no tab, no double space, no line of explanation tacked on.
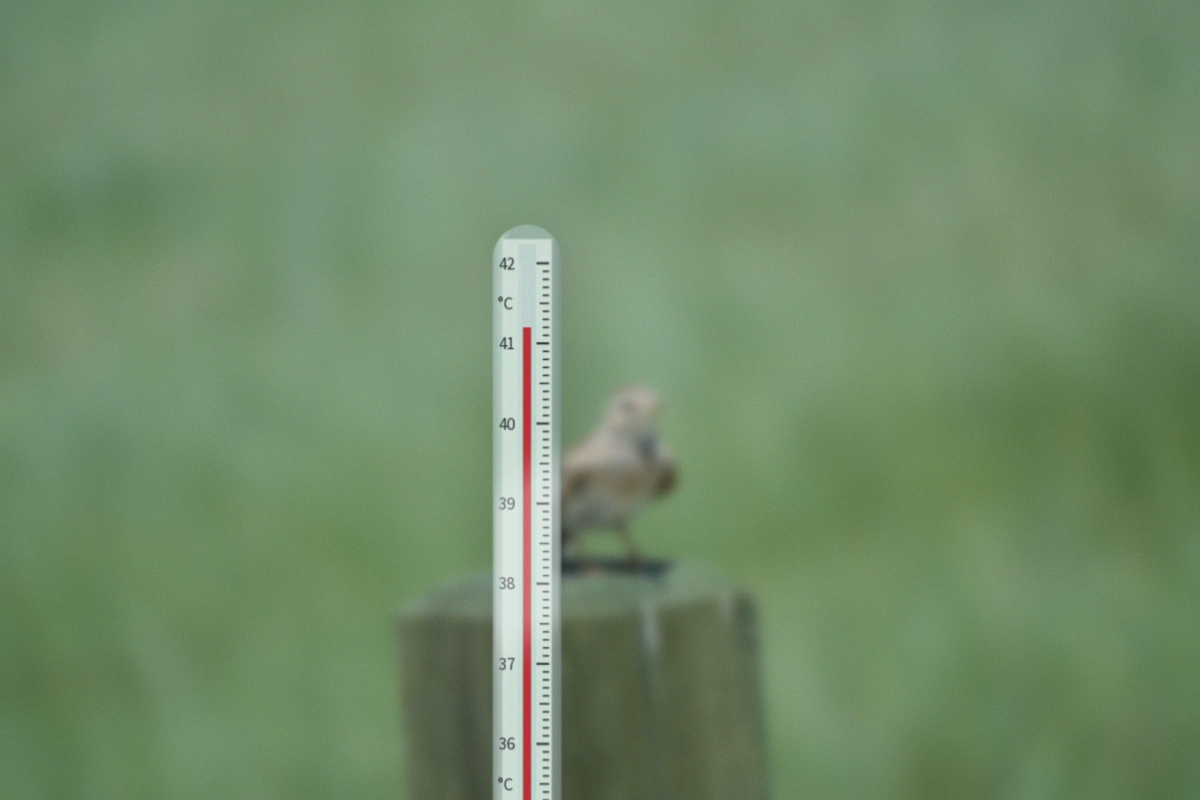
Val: 41.2 °C
